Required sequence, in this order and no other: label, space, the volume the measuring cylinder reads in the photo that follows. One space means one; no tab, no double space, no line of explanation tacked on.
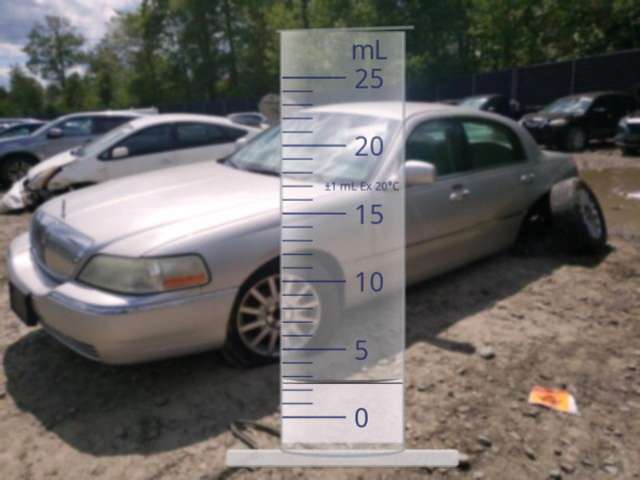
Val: 2.5 mL
